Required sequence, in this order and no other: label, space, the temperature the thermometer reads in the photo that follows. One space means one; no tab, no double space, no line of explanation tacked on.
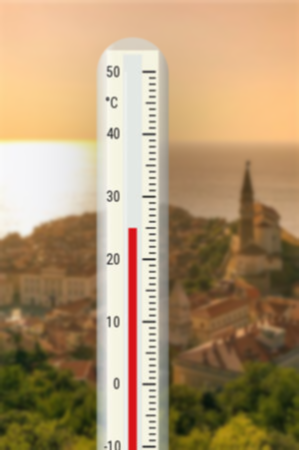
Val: 25 °C
